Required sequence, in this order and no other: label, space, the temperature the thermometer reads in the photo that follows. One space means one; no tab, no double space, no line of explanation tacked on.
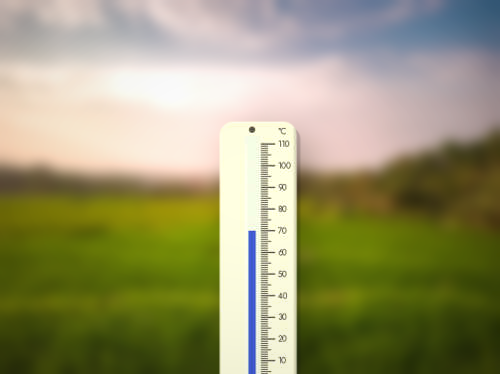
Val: 70 °C
